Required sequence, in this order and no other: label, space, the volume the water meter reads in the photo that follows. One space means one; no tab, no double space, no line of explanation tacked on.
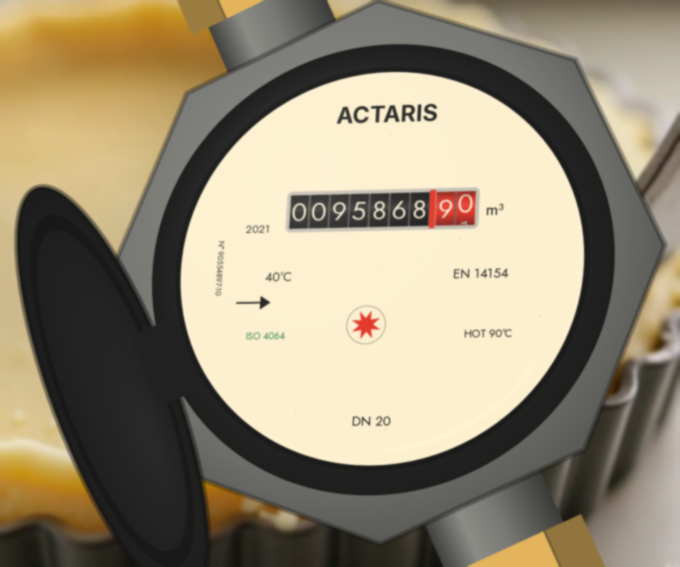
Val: 95868.90 m³
